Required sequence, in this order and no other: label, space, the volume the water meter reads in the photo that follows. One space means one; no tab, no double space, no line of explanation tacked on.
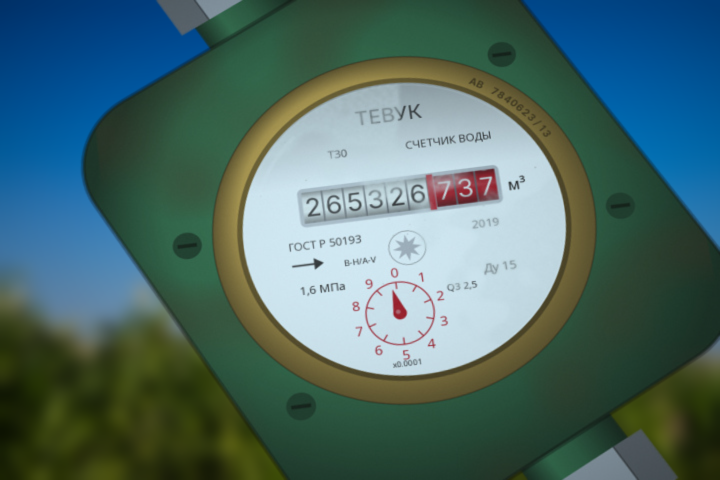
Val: 265326.7369 m³
